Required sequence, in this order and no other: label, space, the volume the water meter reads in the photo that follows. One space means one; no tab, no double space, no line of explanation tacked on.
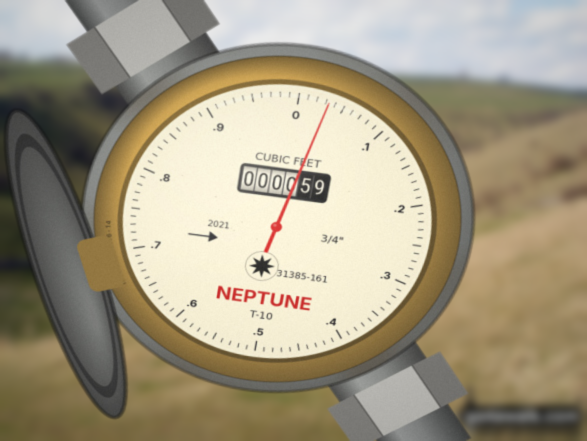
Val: 59.03 ft³
